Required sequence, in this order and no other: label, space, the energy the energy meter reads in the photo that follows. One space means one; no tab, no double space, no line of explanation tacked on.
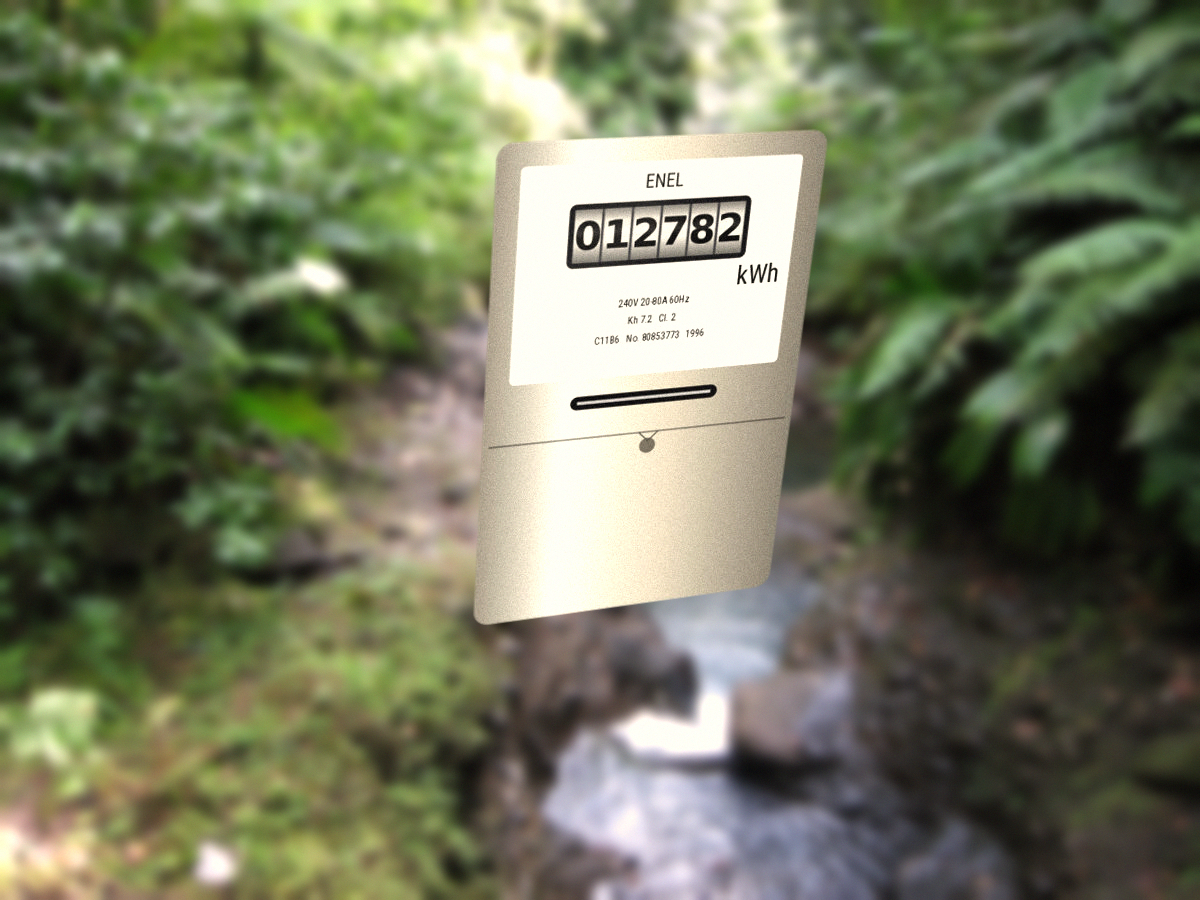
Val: 12782 kWh
